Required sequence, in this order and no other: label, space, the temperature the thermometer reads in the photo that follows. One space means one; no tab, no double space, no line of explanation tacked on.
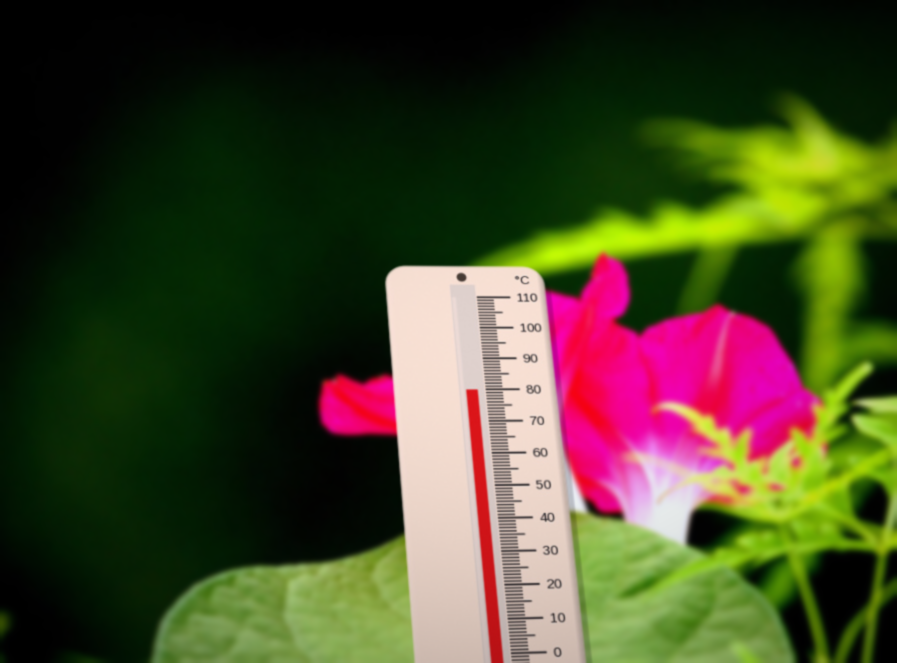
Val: 80 °C
